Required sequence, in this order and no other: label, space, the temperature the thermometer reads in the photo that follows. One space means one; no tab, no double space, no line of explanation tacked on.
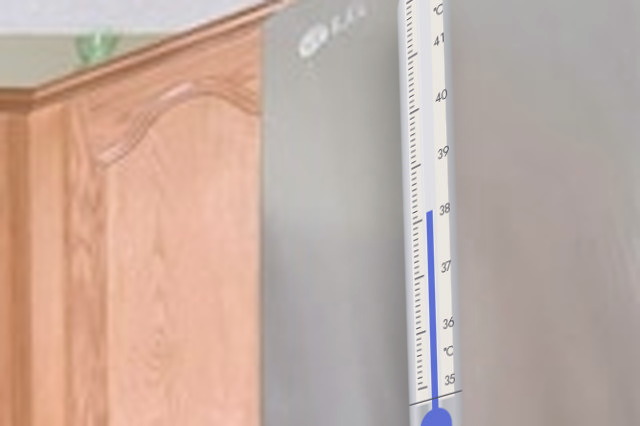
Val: 38.1 °C
